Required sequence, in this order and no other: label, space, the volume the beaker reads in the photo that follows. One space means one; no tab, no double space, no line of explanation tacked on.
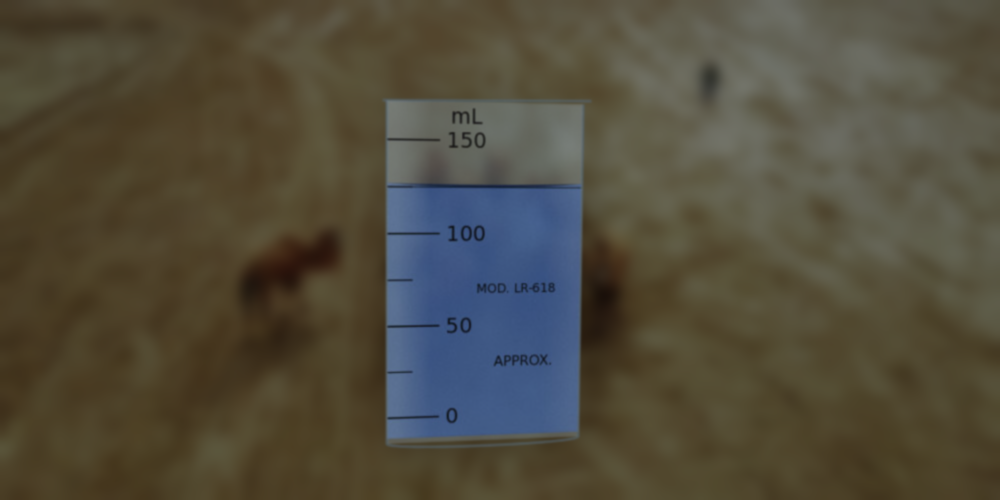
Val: 125 mL
